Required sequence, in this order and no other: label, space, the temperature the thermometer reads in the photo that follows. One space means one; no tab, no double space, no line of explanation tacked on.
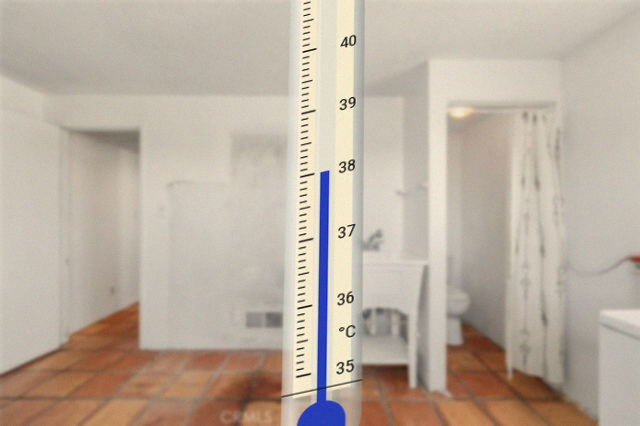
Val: 38 °C
